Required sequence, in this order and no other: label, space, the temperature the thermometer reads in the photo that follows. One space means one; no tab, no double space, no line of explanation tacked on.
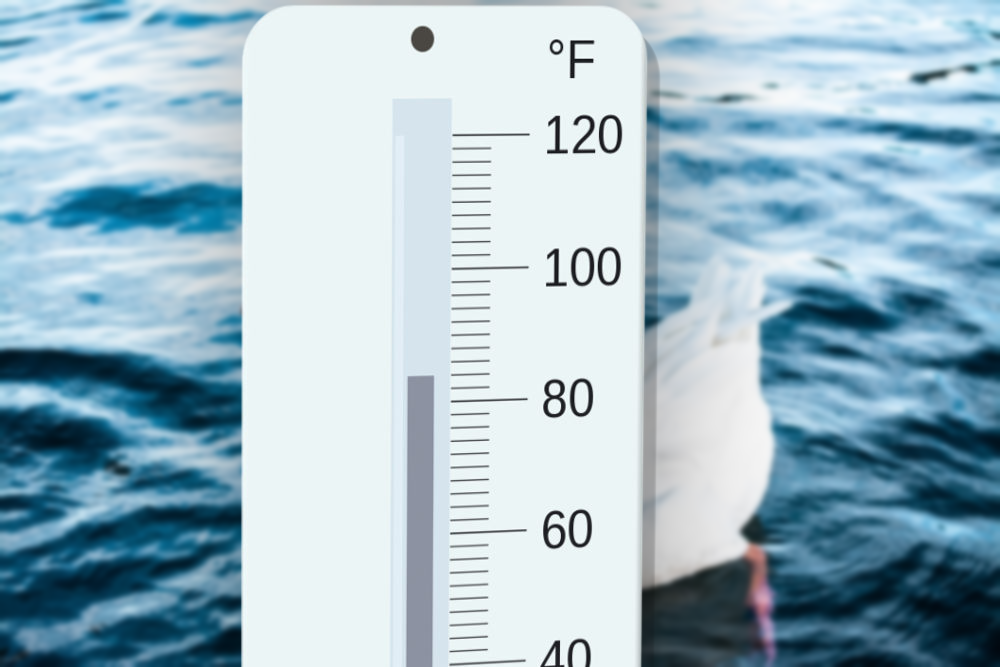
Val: 84 °F
